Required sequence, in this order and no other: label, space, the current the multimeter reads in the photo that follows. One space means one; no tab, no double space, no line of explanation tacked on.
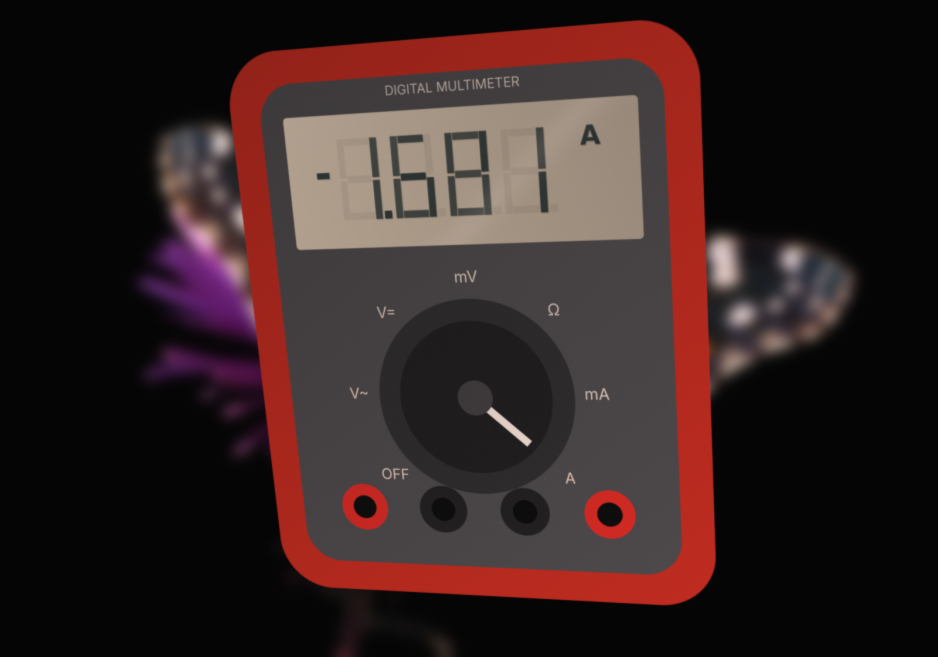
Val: -1.681 A
